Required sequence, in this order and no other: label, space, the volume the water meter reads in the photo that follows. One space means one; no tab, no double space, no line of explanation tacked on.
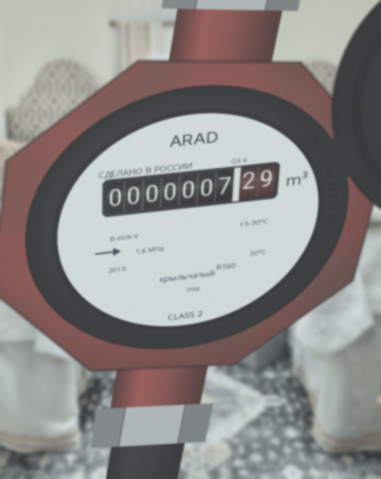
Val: 7.29 m³
